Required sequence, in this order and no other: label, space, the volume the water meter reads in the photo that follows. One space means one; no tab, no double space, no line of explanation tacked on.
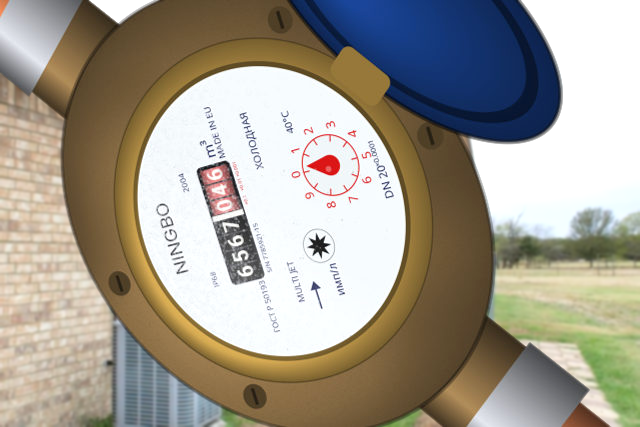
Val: 6567.0460 m³
